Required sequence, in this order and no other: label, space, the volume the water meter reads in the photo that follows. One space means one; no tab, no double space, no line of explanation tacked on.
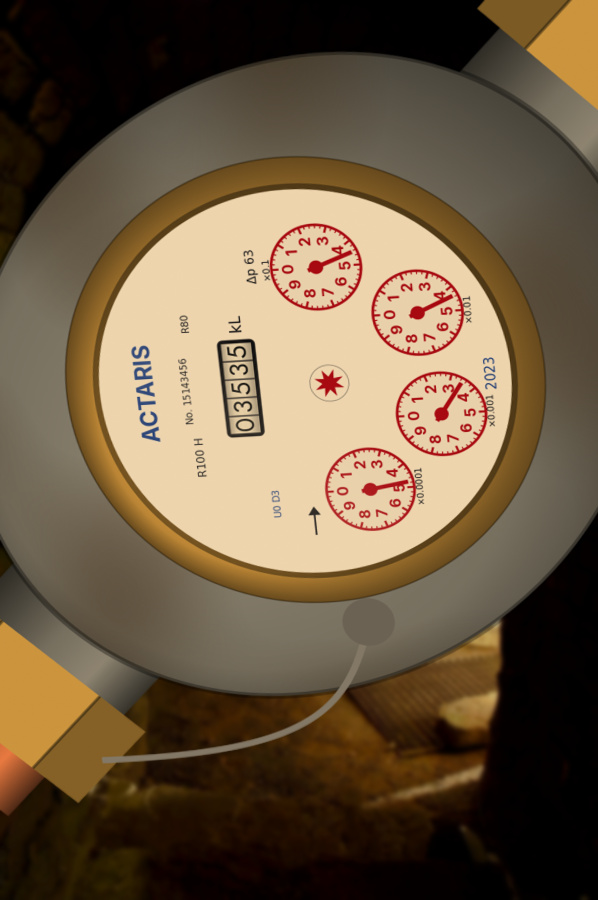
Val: 3535.4434 kL
